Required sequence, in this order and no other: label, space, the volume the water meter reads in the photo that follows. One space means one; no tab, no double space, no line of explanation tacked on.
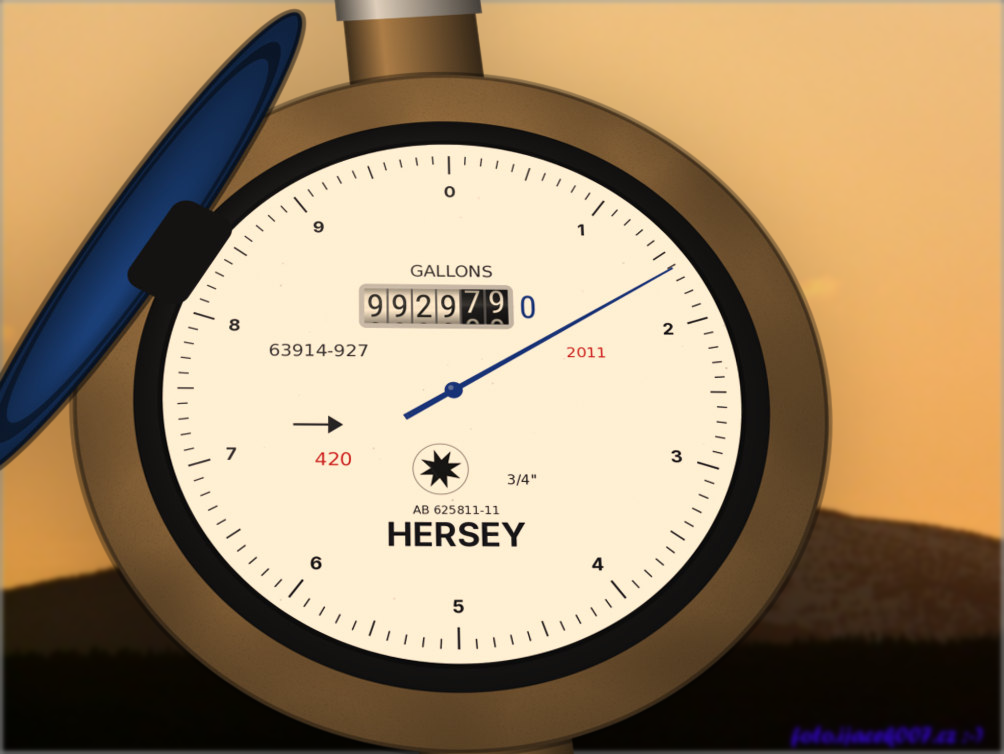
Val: 9929791.6 gal
